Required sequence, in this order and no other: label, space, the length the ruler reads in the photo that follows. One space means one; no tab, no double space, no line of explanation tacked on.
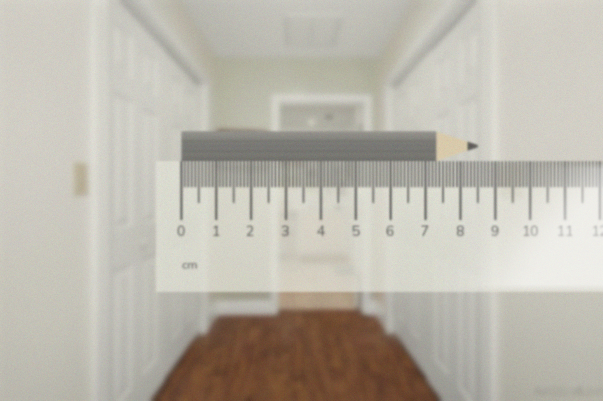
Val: 8.5 cm
